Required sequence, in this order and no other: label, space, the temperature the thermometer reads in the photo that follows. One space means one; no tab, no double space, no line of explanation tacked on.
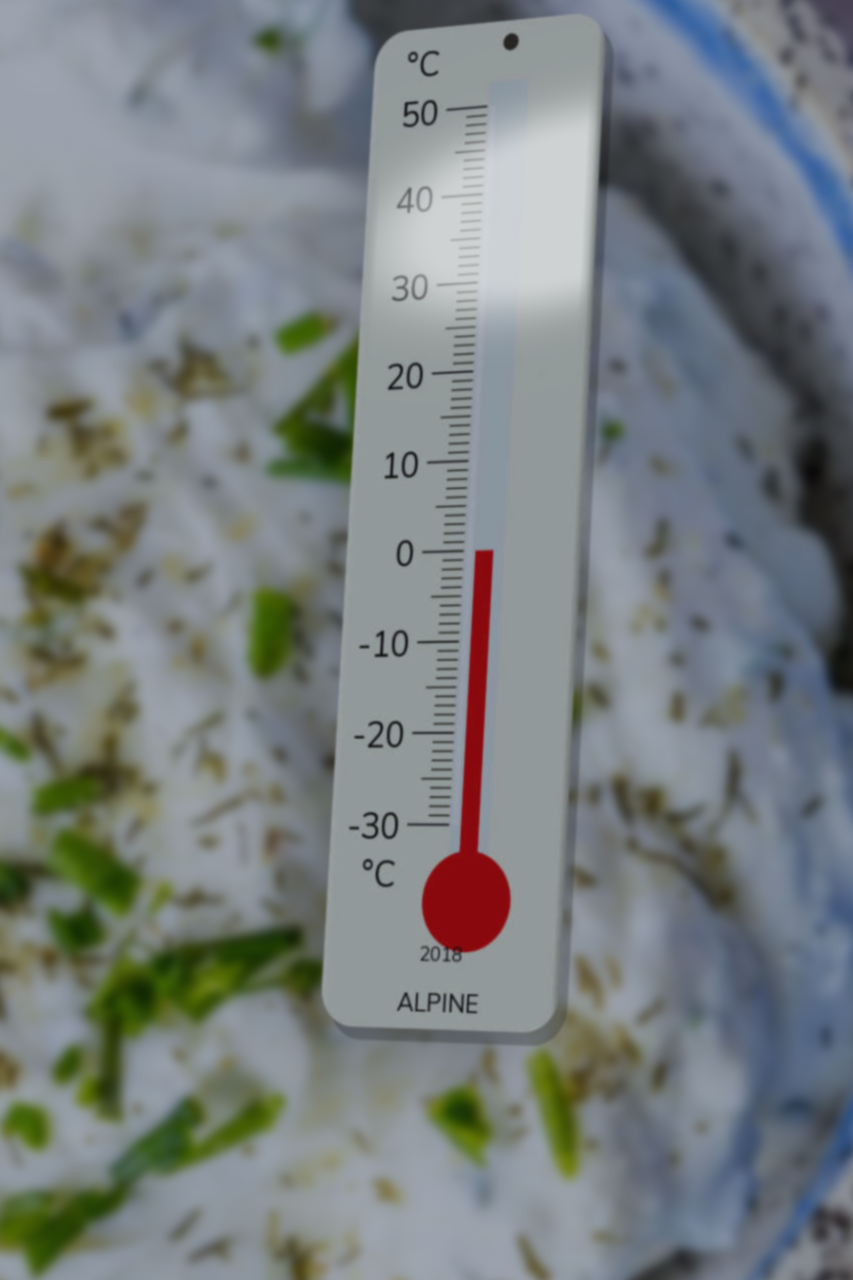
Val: 0 °C
